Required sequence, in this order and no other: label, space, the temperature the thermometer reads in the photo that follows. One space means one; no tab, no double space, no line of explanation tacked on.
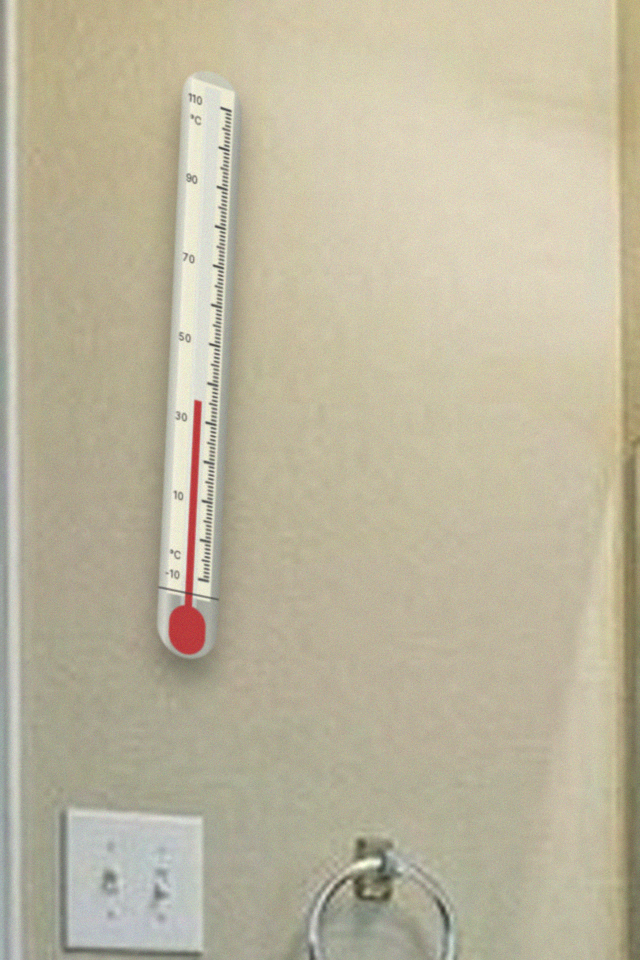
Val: 35 °C
